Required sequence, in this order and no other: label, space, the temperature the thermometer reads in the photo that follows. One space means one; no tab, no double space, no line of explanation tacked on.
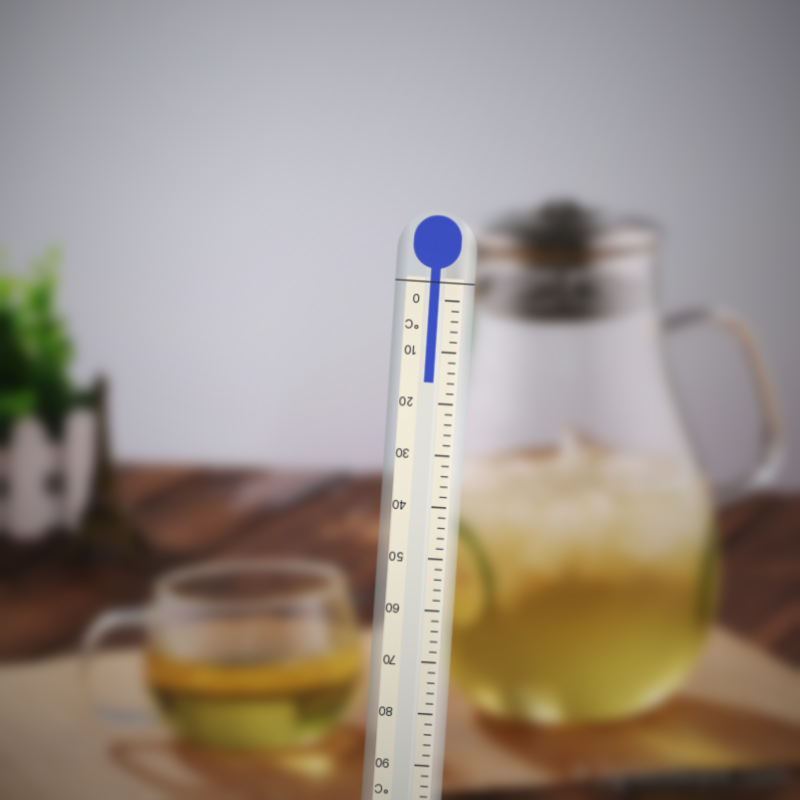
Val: 16 °C
